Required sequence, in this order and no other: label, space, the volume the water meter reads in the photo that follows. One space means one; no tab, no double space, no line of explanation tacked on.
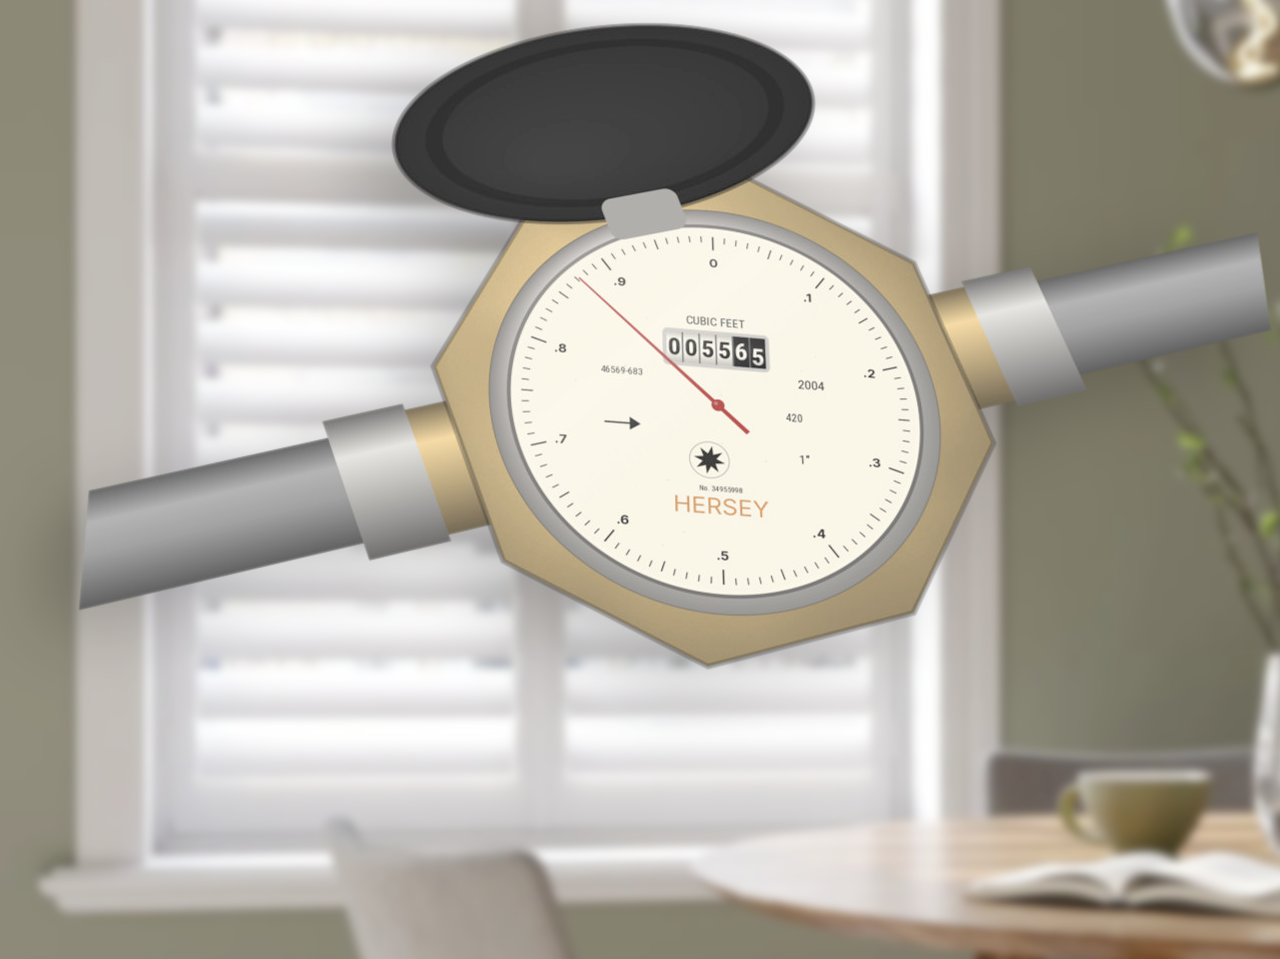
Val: 5564.87 ft³
